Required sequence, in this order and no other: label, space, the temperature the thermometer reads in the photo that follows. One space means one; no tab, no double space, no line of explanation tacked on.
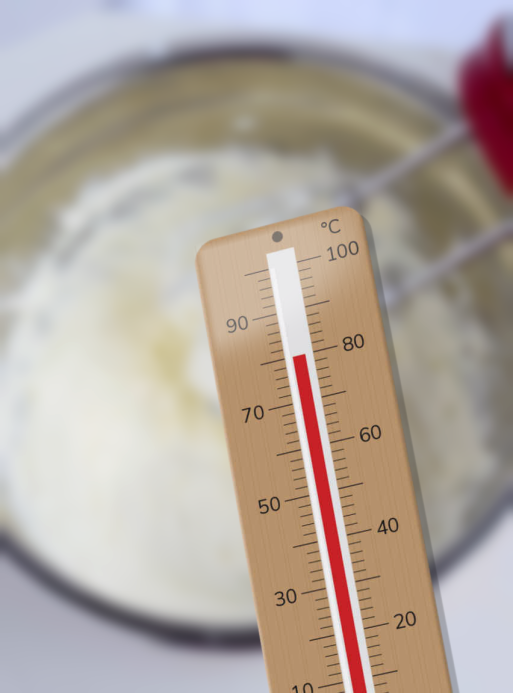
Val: 80 °C
